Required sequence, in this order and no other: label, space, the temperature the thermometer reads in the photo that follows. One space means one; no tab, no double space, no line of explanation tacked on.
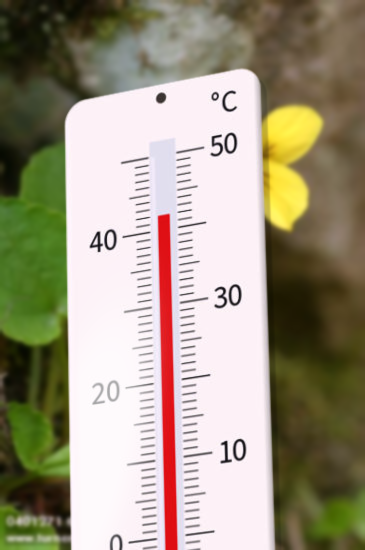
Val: 42 °C
